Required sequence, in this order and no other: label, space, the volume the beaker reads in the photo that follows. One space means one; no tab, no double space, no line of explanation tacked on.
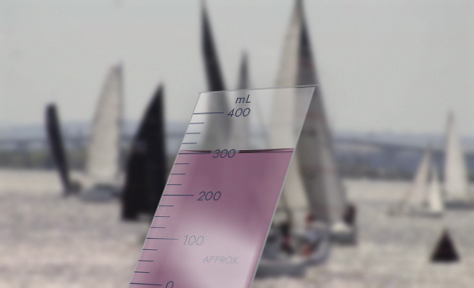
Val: 300 mL
